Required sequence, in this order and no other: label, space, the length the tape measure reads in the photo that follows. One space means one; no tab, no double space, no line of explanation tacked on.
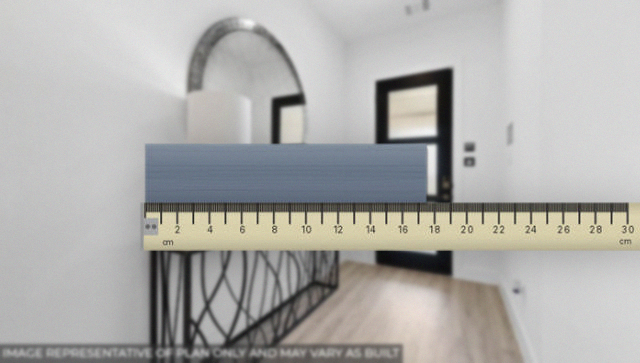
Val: 17.5 cm
